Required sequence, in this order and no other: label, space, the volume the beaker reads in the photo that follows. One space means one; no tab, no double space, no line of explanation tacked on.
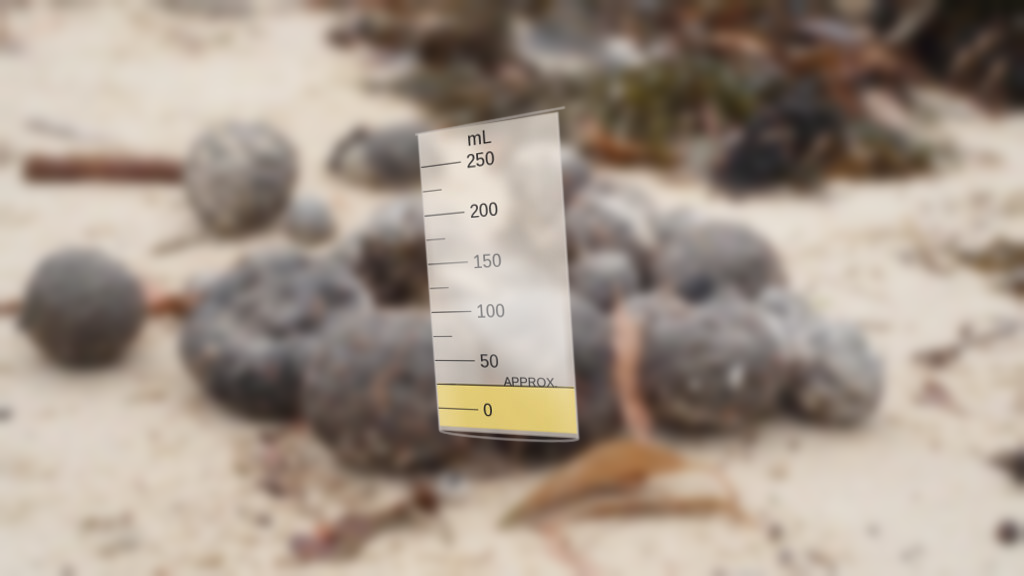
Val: 25 mL
